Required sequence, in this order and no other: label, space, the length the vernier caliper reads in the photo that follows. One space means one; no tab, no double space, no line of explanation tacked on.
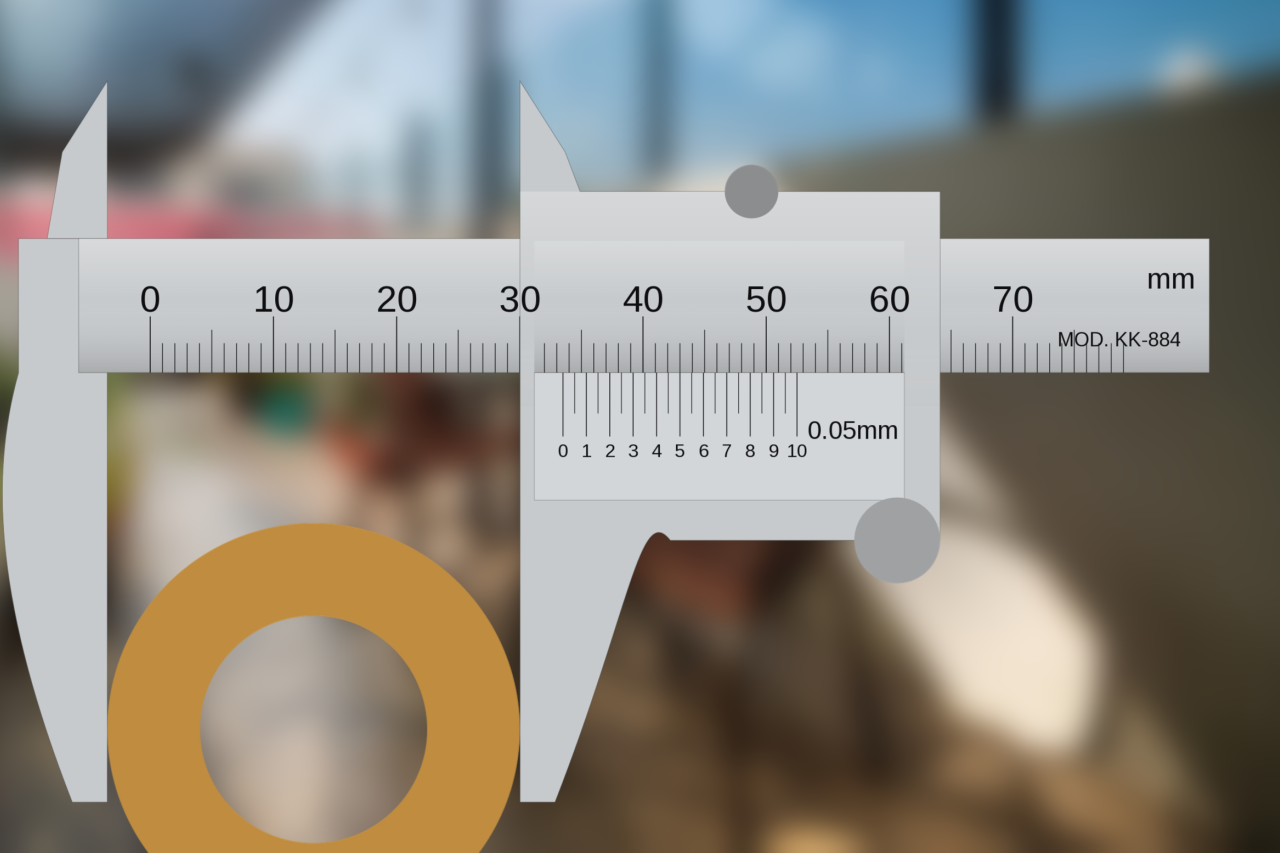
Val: 33.5 mm
